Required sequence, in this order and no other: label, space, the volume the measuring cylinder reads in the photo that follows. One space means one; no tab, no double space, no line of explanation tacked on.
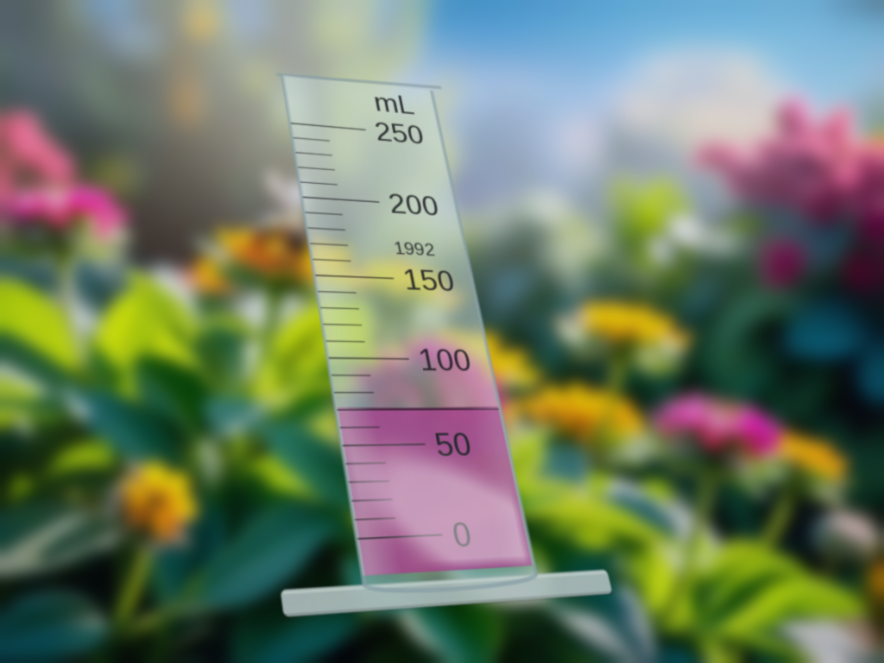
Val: 70 mL
